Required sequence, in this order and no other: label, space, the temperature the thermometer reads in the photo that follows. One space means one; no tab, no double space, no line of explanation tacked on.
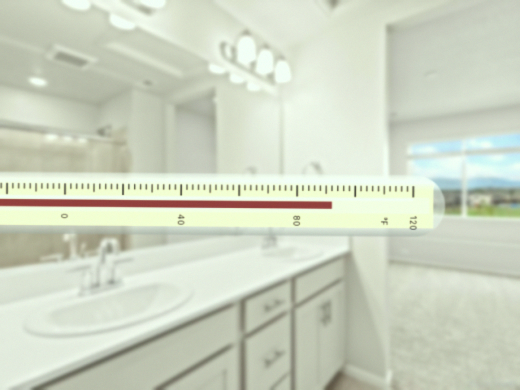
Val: 92 °F
